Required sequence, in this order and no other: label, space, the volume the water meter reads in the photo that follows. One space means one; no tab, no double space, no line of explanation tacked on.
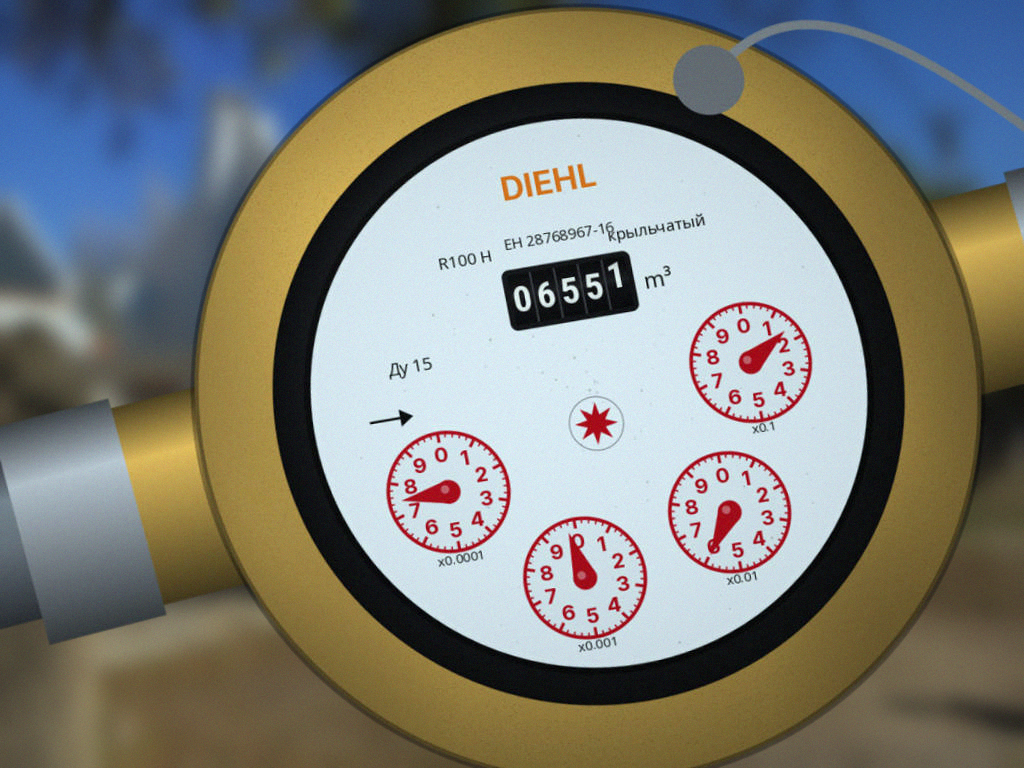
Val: 6551.1597 m³
